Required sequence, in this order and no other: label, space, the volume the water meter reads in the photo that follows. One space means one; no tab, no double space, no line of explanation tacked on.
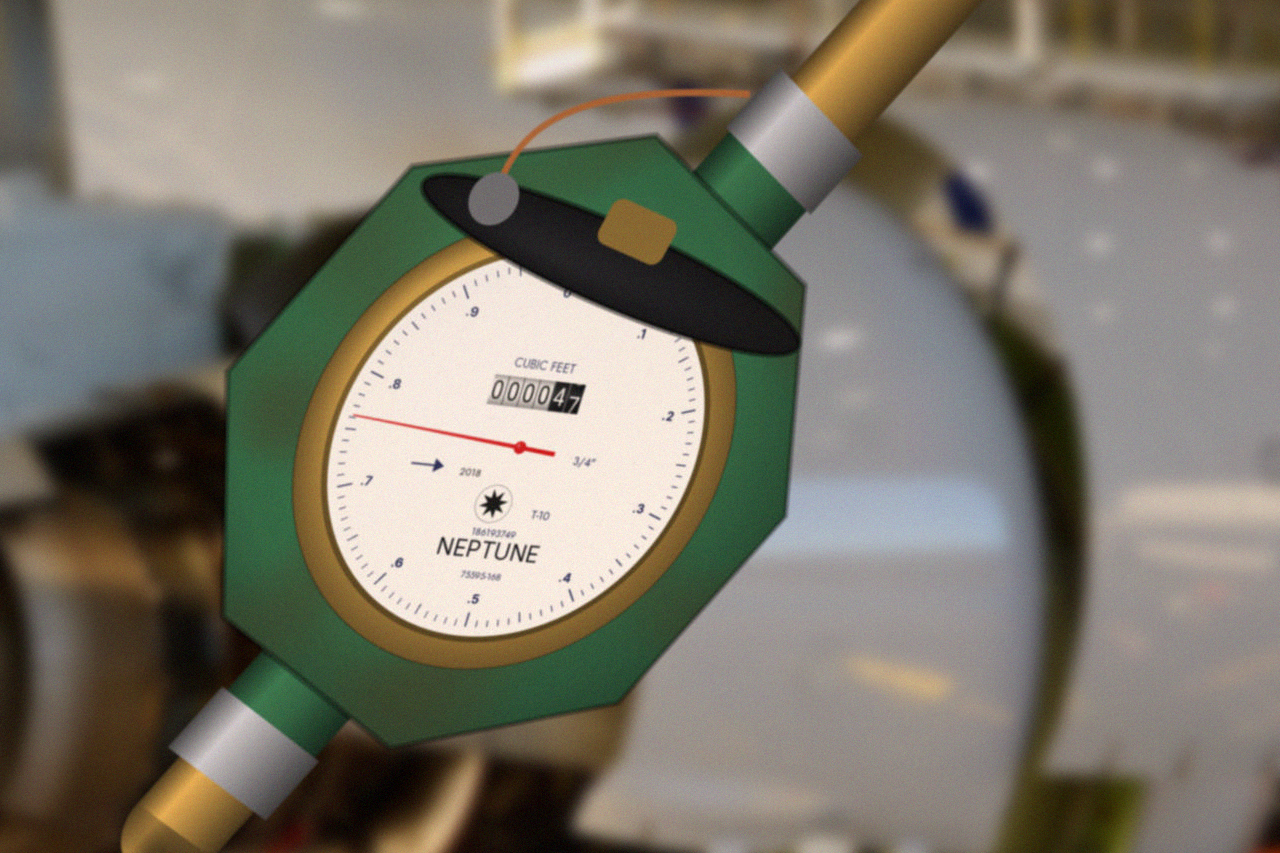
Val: 46.76 ft³
